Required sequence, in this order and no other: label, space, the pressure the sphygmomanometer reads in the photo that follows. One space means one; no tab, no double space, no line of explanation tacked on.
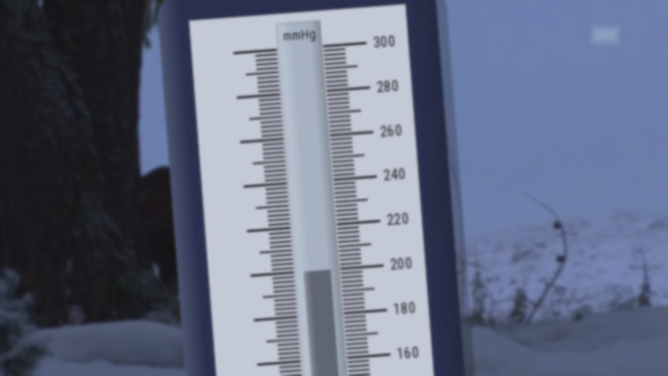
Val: 200 mmHg
